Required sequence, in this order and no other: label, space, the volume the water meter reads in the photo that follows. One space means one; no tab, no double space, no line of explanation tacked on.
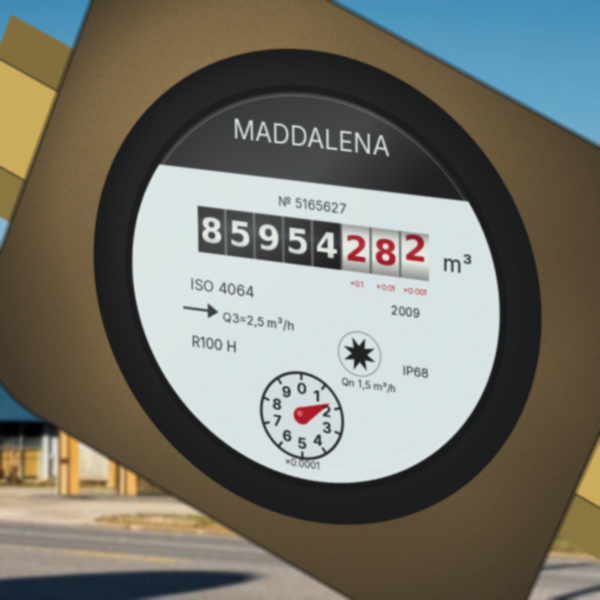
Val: 85954.2821 m³
